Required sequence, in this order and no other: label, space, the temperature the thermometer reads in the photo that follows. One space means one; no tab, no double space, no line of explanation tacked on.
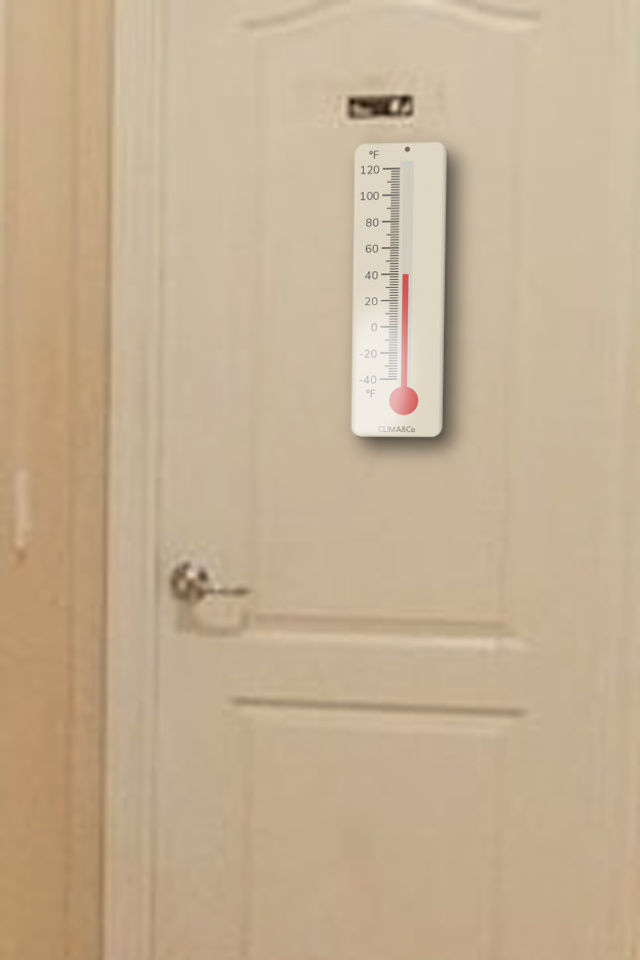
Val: 40 °F
